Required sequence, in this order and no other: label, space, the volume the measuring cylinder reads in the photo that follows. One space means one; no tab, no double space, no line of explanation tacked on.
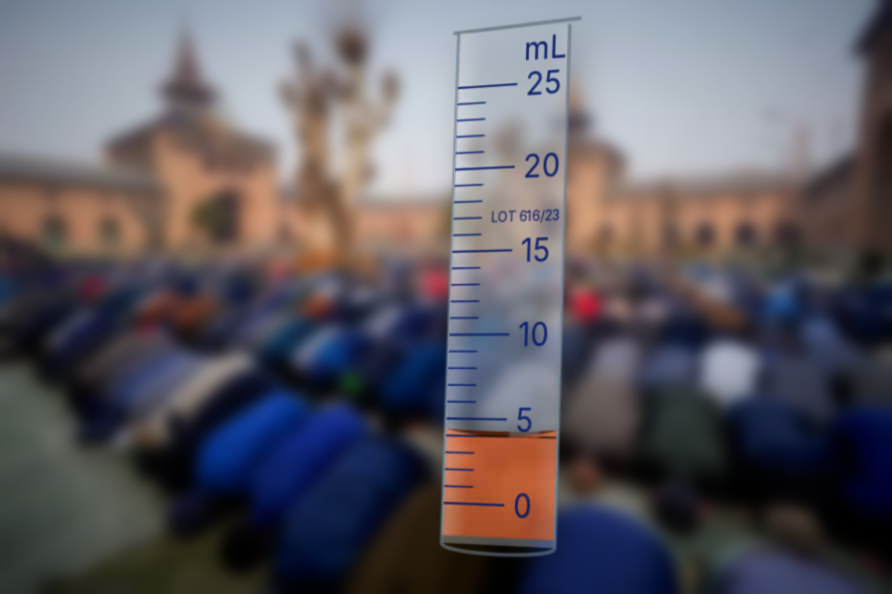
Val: 4 mL
